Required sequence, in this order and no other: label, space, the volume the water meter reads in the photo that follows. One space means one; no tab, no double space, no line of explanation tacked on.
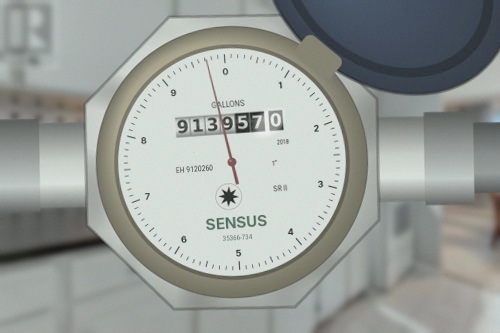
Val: 9139569.7 gal
